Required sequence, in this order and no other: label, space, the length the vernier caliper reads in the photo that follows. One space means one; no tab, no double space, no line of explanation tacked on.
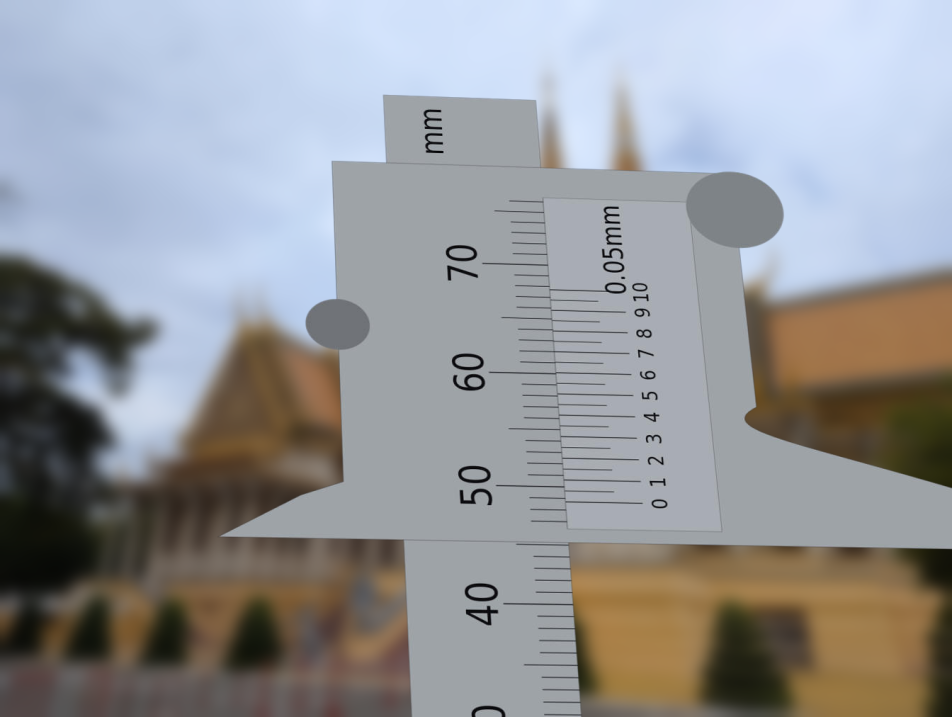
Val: 48.7 mm
